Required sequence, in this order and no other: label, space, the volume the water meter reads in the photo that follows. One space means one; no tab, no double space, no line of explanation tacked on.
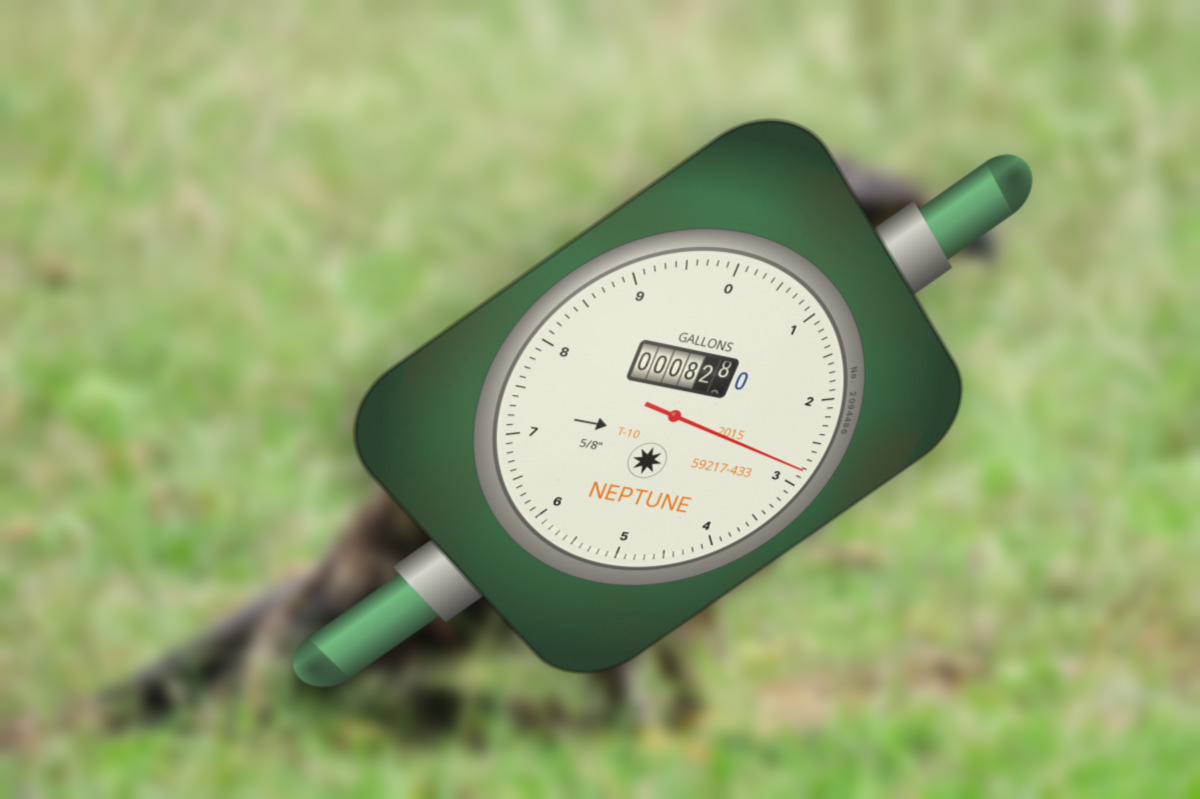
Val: 8282.8 gal
